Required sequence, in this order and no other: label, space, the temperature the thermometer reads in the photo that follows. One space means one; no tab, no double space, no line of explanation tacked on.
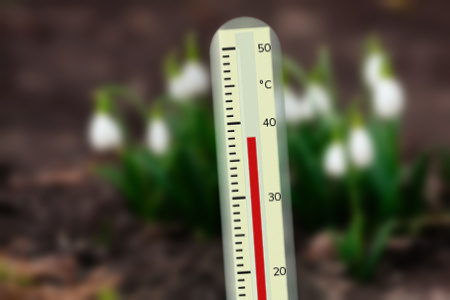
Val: 38 °C
